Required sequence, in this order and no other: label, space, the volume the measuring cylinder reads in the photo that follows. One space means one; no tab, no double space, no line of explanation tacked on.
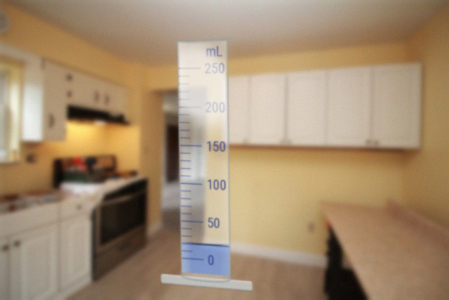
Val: 20 mL
